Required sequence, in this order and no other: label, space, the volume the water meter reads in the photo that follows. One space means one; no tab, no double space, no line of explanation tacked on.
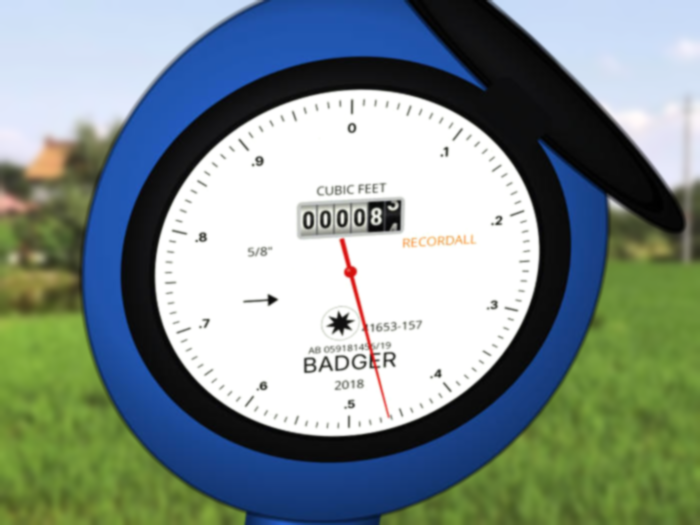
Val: 83.46 ft³
